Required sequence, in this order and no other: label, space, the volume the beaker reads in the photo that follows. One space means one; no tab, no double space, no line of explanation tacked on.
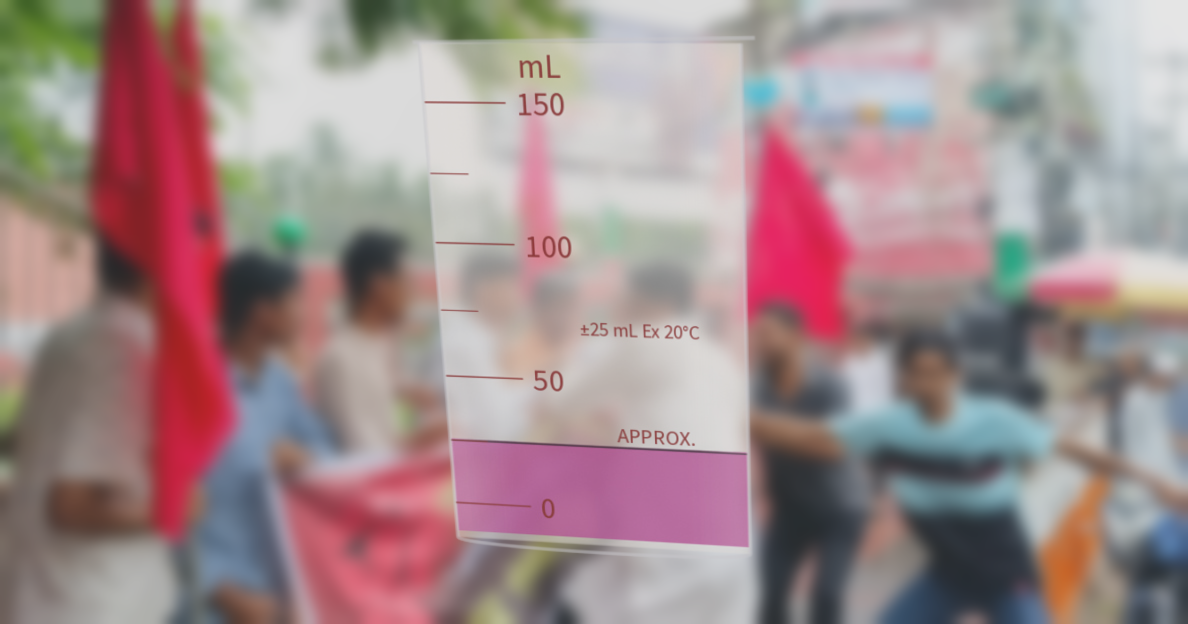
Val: 25 mL
